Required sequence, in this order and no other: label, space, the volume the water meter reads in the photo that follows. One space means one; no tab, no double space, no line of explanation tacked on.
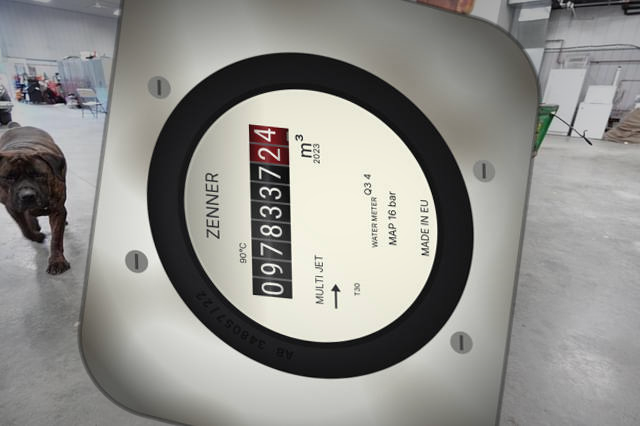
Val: 978337.24 m³
